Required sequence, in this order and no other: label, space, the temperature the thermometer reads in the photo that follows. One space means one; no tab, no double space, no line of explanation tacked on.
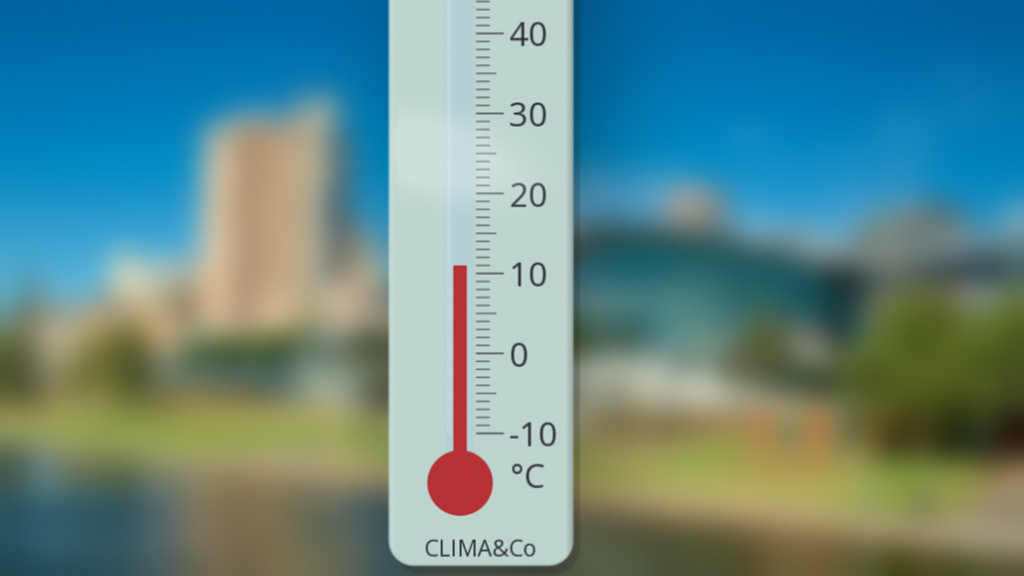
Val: 11 °C
